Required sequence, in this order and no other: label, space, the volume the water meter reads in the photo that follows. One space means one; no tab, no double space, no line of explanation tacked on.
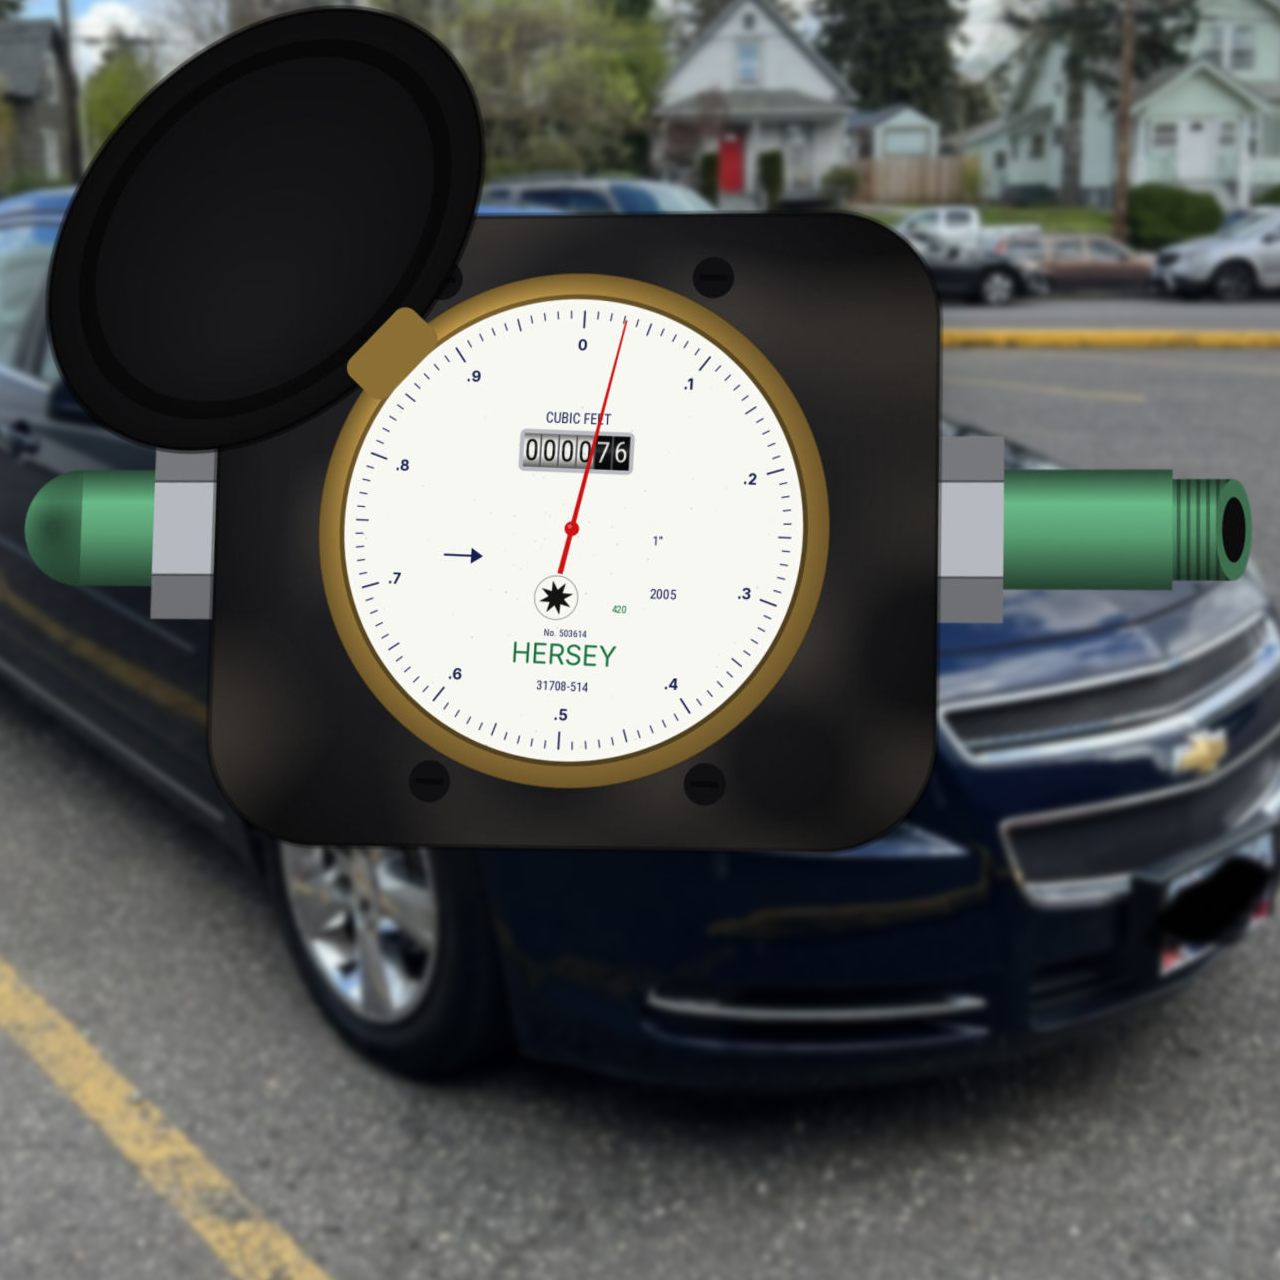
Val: 76.03 ft³
